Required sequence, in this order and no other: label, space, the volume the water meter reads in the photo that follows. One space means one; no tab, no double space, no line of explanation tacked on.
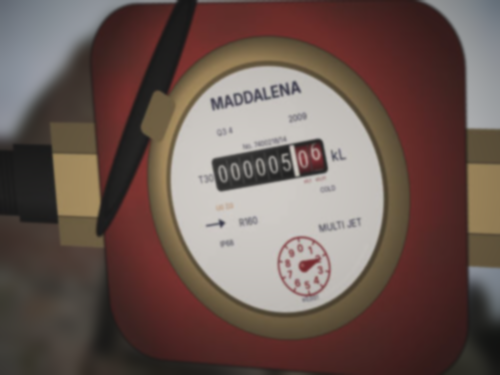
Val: 5.062 kL
